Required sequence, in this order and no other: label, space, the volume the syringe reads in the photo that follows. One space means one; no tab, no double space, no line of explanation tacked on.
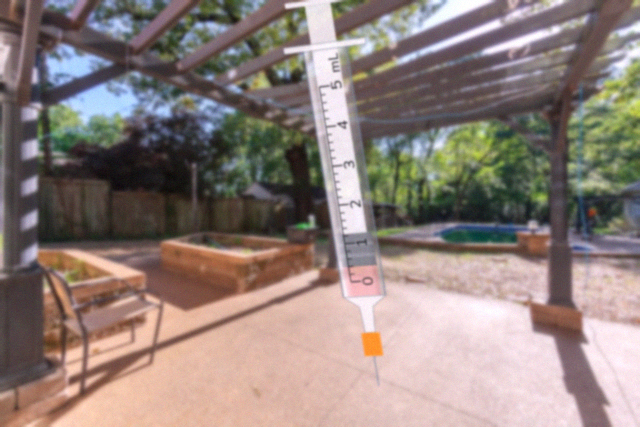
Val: 0.4 mL
